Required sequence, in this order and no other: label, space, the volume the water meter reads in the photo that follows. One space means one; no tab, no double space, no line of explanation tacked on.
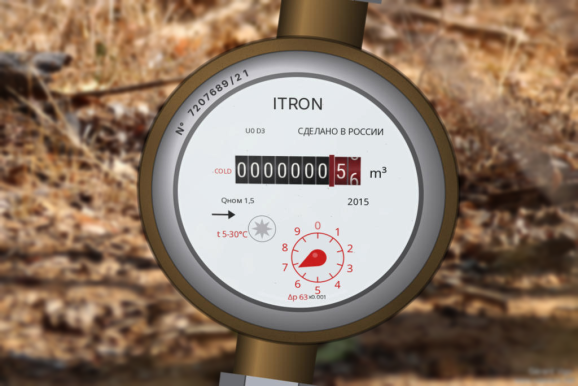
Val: 0.556 m³
